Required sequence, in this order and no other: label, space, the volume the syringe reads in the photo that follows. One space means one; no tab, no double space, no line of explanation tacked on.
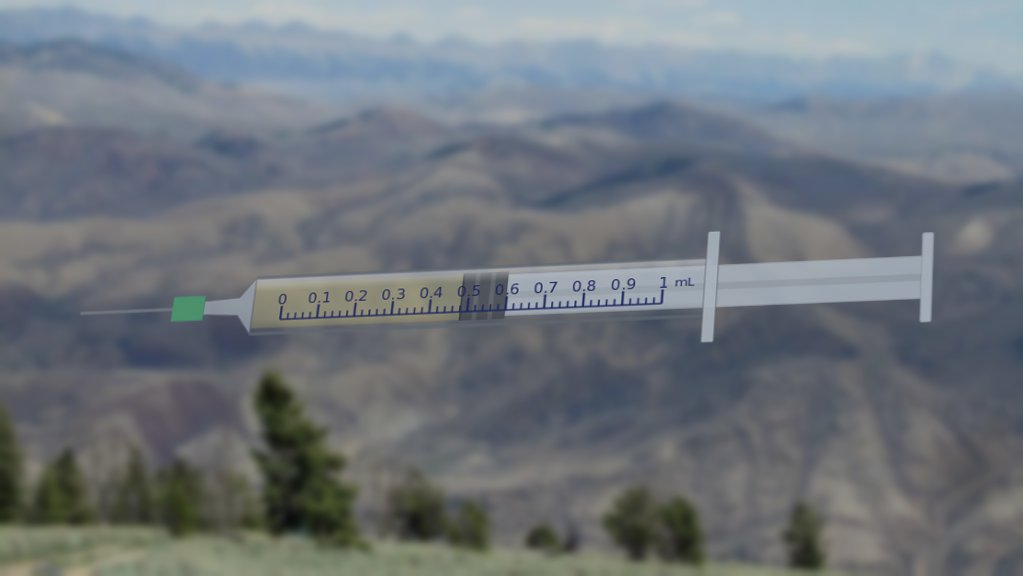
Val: 0.48 mL
